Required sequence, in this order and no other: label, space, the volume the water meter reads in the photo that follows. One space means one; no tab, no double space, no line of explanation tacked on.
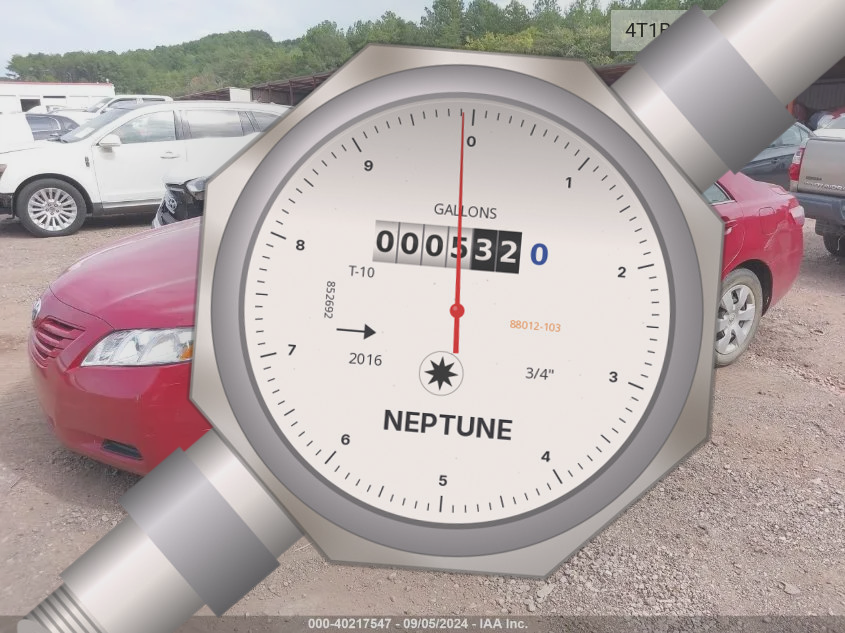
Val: 5319.9 gal
